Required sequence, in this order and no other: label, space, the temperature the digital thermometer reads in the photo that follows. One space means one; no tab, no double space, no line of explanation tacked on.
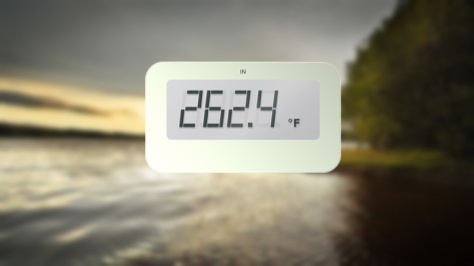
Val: 262.4 °F
